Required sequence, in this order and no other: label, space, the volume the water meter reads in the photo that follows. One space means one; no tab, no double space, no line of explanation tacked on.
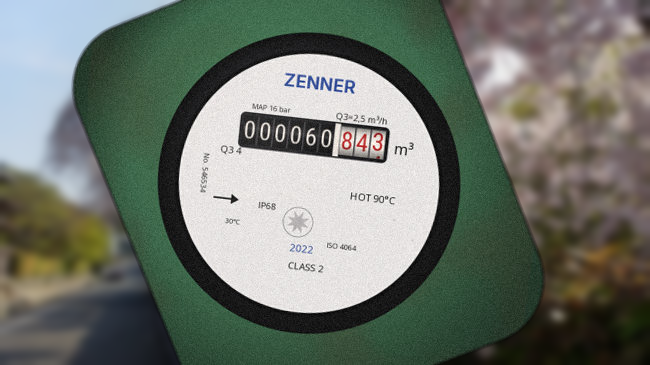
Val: 60.843 m³
